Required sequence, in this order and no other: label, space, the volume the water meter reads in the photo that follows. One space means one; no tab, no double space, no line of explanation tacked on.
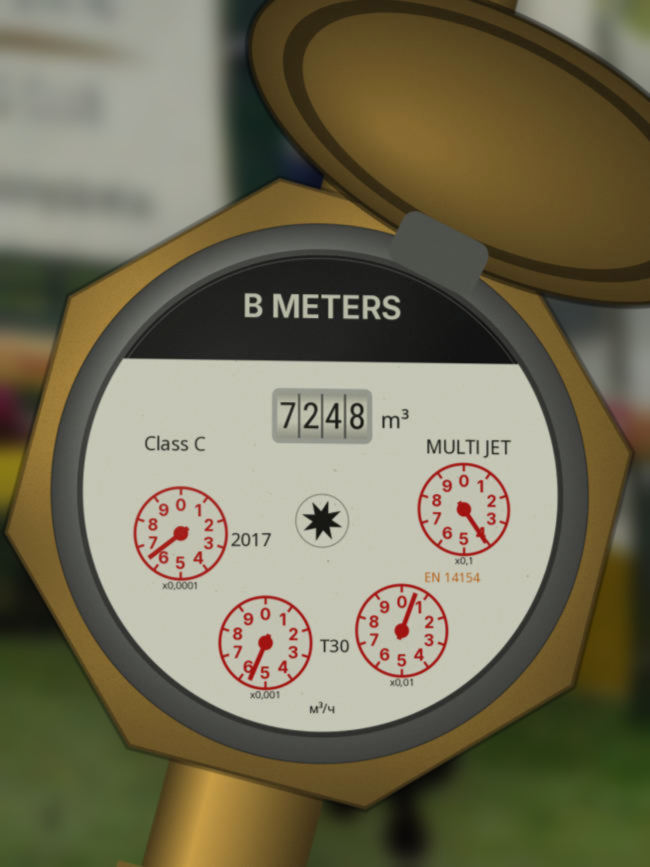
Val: 7248.4056 m³
